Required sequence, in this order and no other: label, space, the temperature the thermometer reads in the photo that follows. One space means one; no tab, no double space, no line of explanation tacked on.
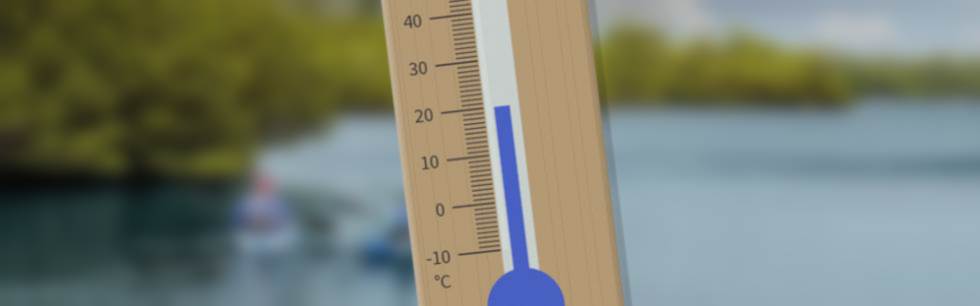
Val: 20 °C
